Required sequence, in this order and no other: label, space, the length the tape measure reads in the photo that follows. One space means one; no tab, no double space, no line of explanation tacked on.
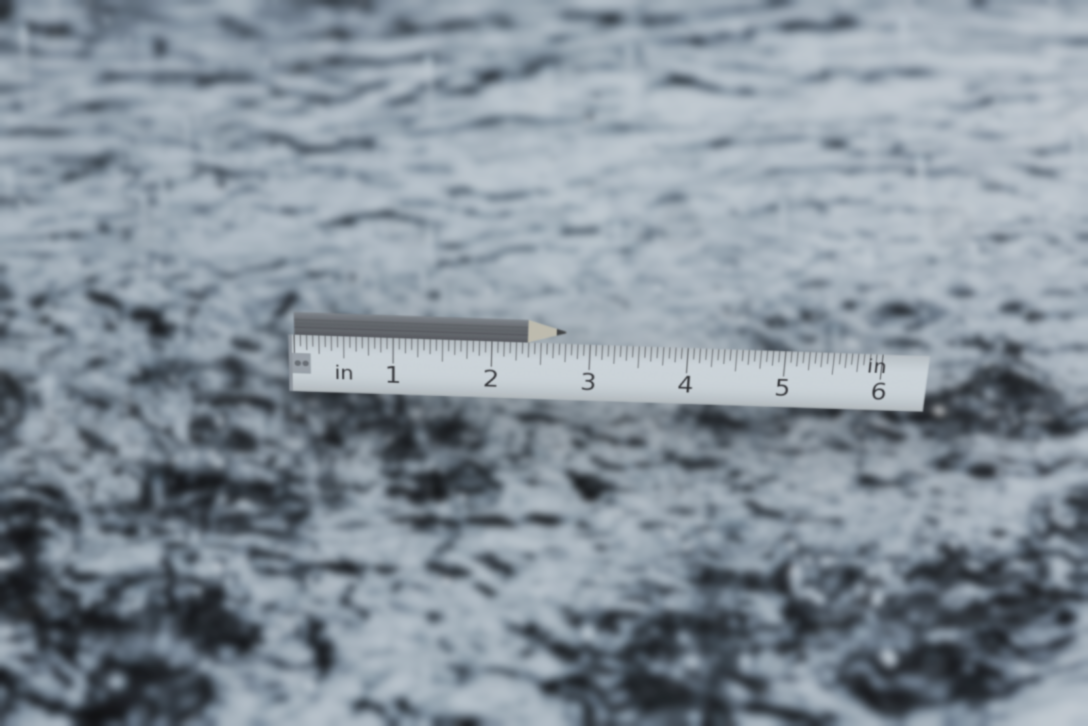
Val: 2.75 in
